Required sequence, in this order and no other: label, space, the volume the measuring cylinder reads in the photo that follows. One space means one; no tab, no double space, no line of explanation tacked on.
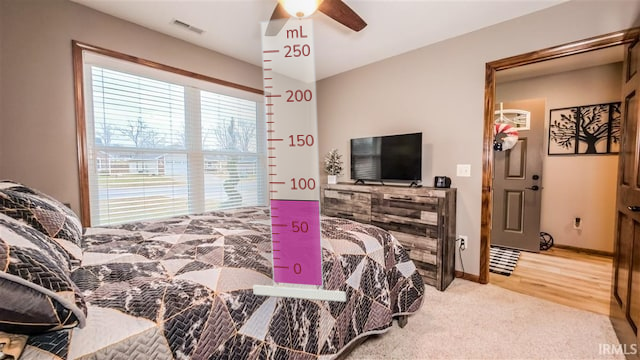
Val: 80 mL
